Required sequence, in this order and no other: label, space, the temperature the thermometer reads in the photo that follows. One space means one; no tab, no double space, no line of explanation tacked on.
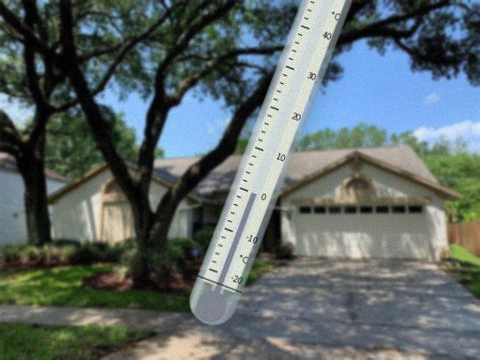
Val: 0 °C
